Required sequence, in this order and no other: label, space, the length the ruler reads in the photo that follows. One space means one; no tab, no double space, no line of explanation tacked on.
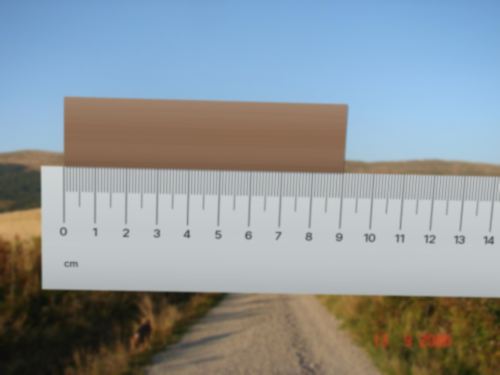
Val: 9 cm
